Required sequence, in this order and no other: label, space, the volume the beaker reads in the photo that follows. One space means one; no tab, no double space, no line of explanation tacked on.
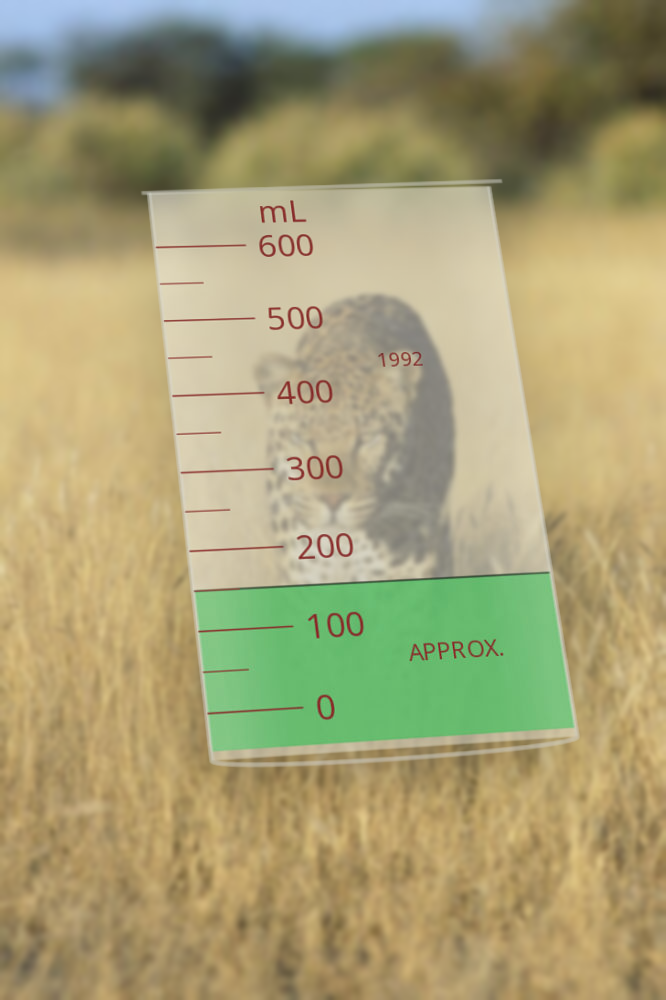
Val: 150 mL
